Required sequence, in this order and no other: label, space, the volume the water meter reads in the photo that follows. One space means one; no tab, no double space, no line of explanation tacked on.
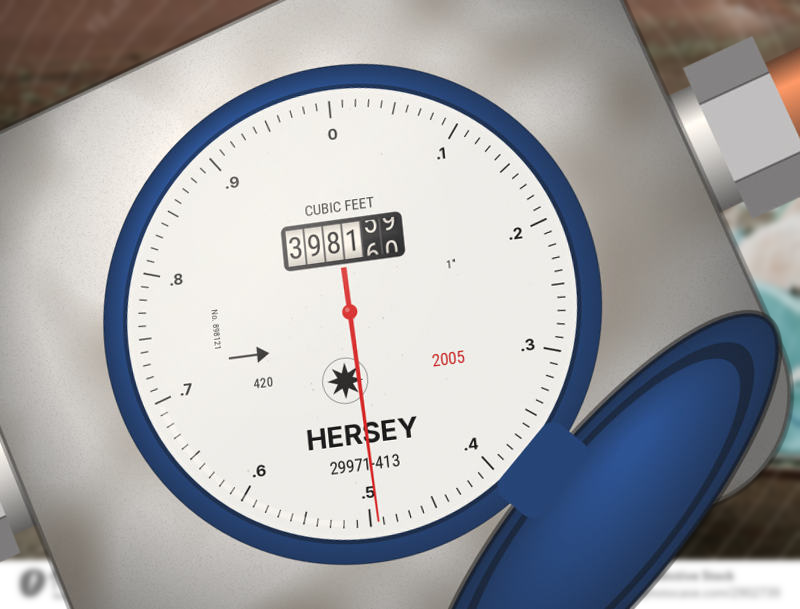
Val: 398159.49 ft³
